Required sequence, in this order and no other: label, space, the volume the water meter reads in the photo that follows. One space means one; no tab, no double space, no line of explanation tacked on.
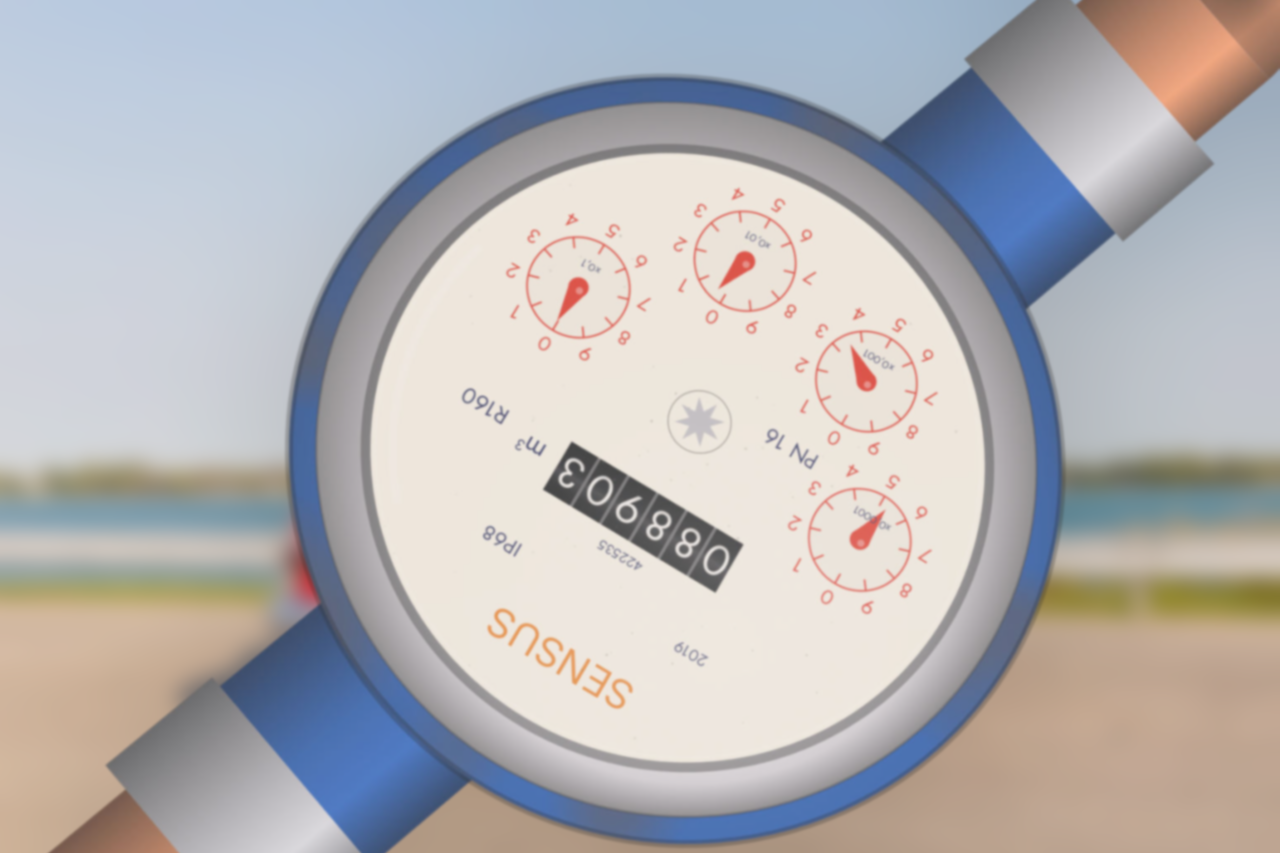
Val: 88903.0035 m³
